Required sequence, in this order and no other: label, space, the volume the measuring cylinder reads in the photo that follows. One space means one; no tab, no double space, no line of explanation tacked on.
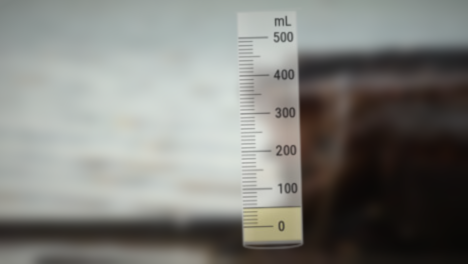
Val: 50 mL
